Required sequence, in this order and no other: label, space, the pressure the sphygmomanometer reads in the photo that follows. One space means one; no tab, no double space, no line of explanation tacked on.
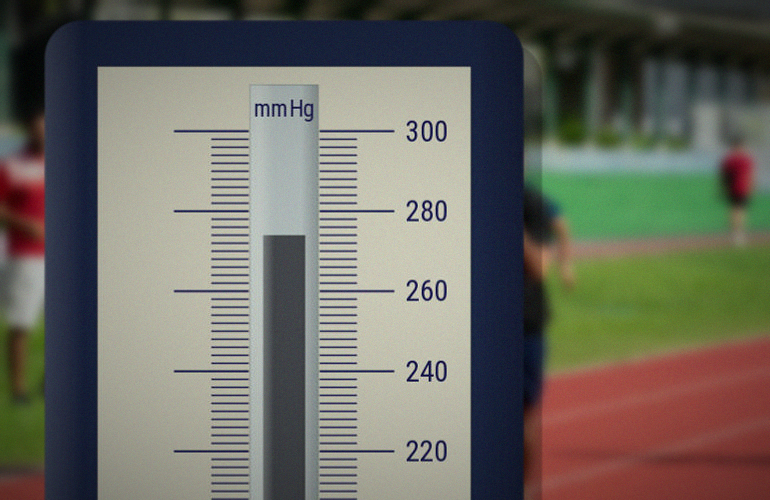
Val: 274 mmHg
